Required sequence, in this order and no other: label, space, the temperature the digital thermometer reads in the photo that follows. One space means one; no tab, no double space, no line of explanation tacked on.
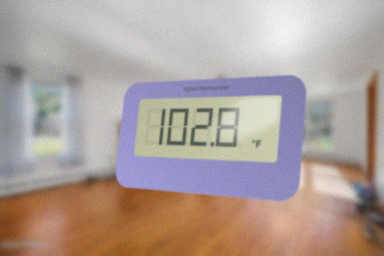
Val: 102.8 °F
